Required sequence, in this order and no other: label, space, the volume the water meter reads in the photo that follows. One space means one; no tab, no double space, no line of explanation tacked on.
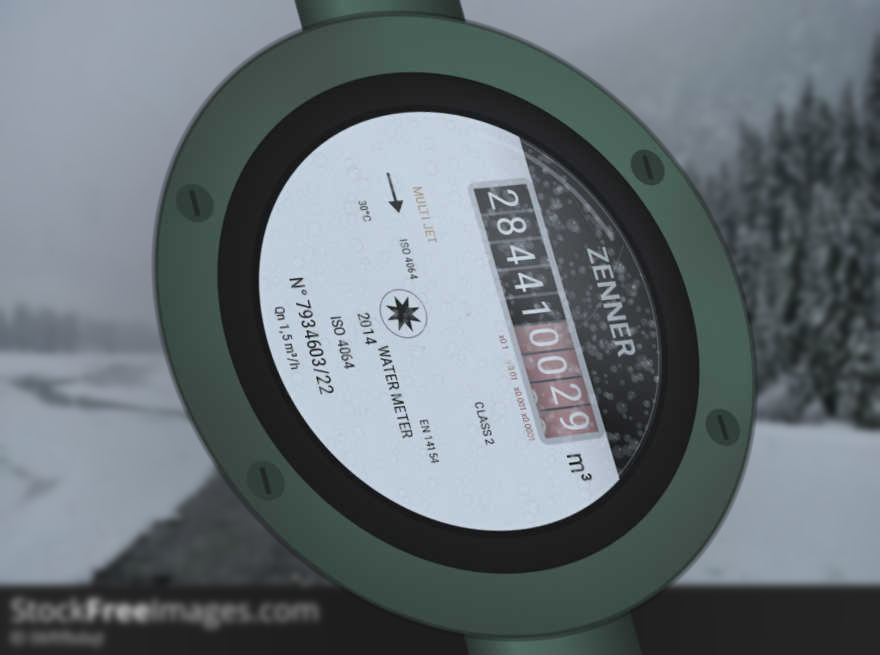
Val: 28441.0029 m³
